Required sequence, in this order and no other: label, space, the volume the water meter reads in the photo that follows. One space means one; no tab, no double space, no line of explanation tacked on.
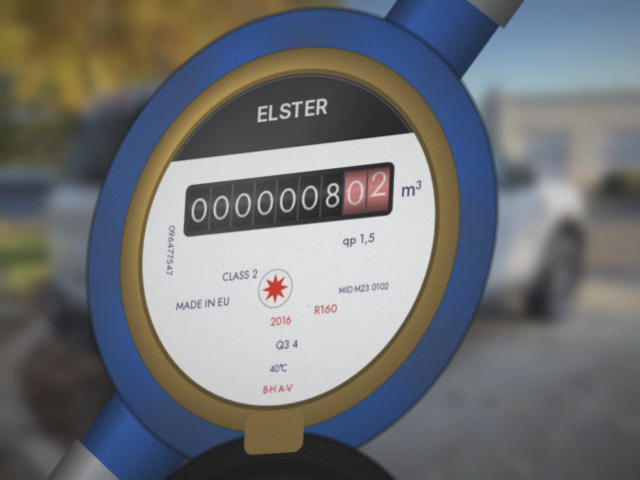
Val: 8.02 m³
